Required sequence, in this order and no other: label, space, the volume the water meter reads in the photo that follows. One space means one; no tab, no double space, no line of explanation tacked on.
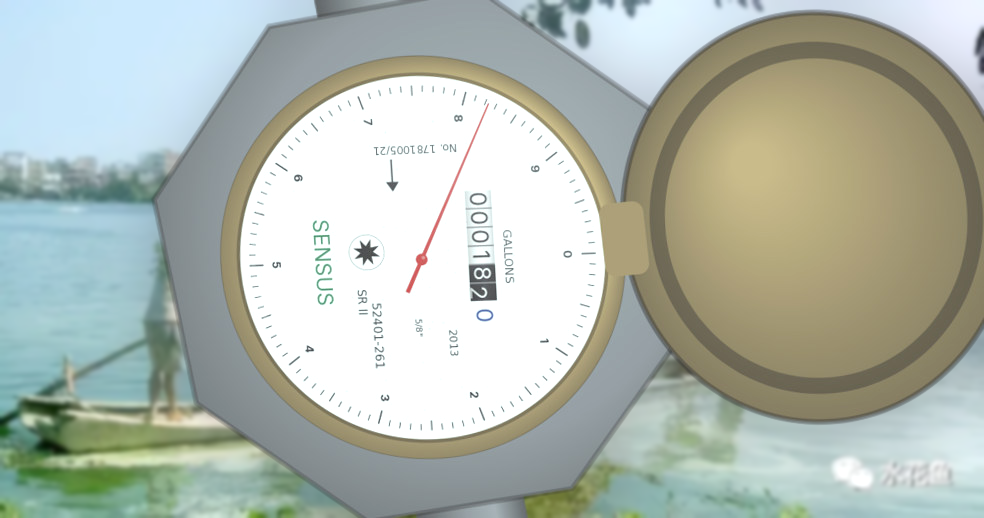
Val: 1818.2 gal
